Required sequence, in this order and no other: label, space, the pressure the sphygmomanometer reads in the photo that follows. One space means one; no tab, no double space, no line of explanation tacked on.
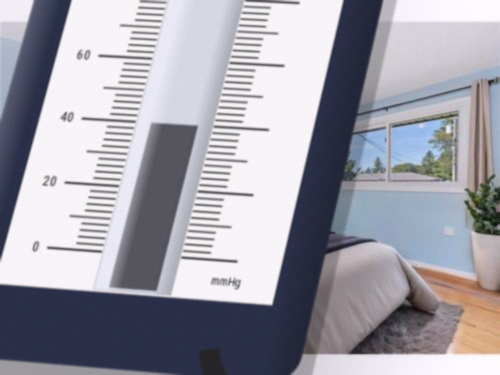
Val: 40 mmHg
